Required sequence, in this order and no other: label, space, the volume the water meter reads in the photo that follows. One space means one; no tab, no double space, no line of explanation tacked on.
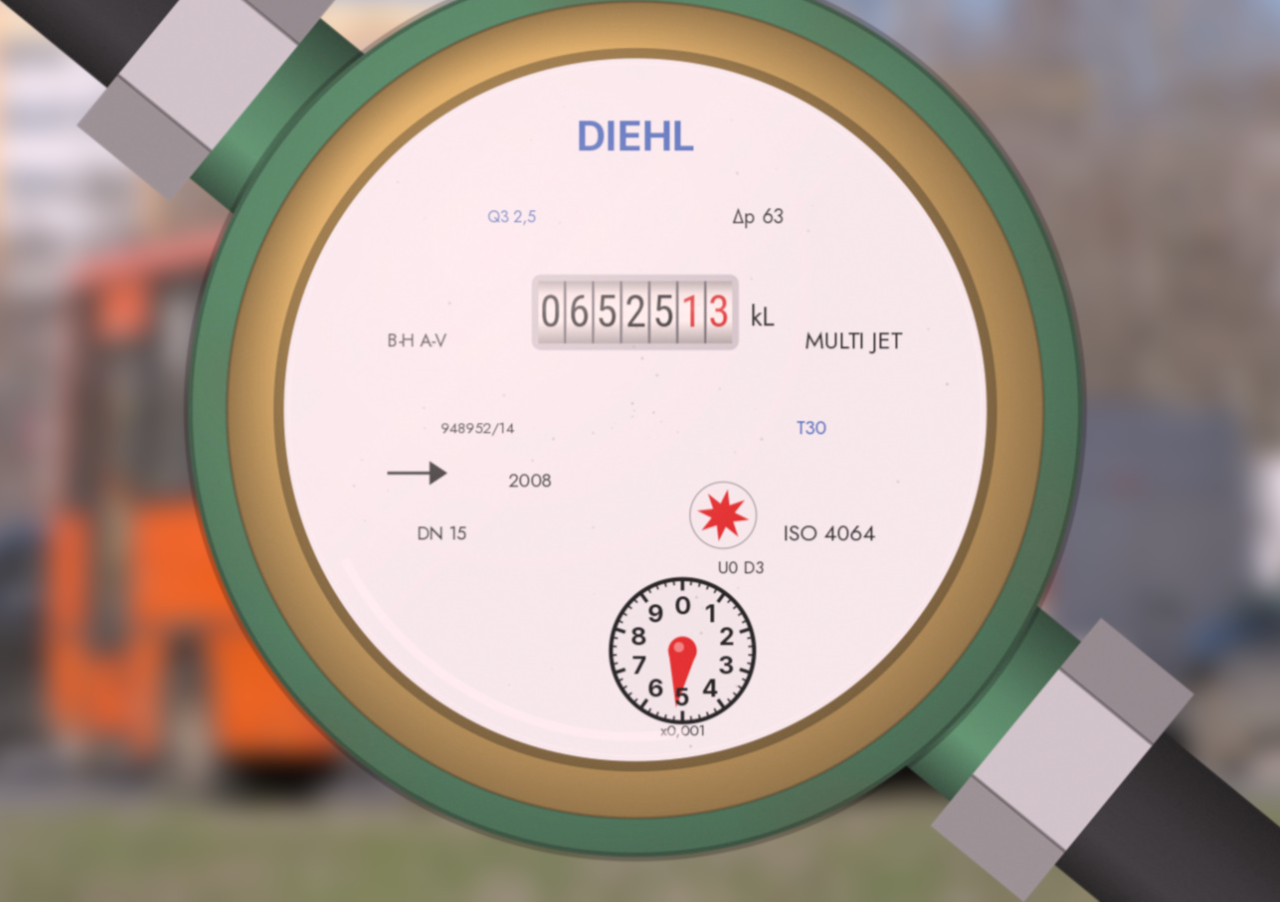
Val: 6525.135 kL
